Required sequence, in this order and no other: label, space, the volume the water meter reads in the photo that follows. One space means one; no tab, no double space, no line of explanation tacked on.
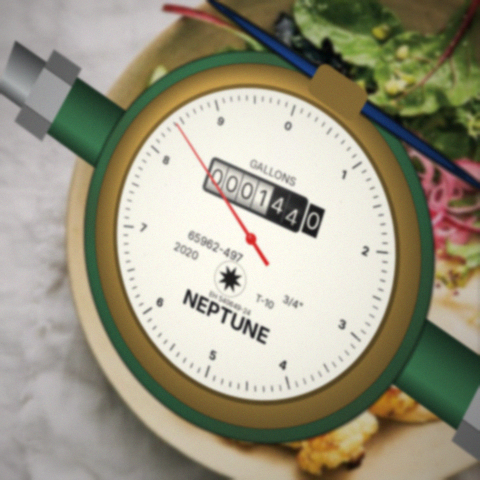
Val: 1438.4 gal
